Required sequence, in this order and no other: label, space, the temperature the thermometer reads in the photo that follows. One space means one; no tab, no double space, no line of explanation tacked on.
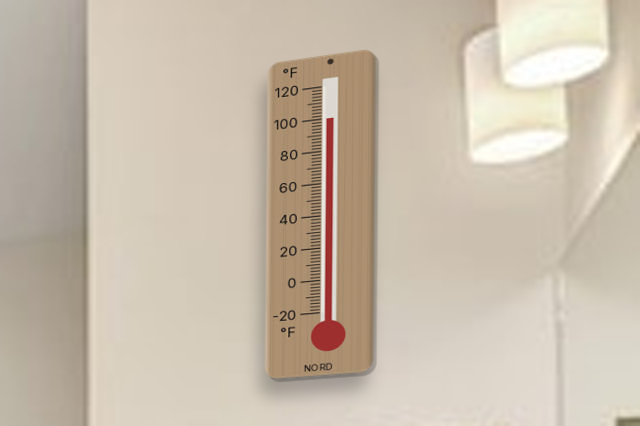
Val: 100 °F
